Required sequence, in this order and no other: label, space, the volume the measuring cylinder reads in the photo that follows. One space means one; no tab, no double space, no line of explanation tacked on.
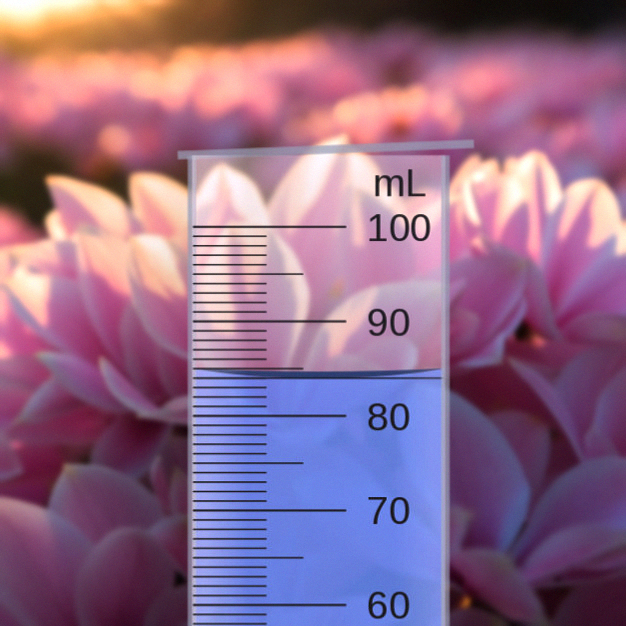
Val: 84 mL
